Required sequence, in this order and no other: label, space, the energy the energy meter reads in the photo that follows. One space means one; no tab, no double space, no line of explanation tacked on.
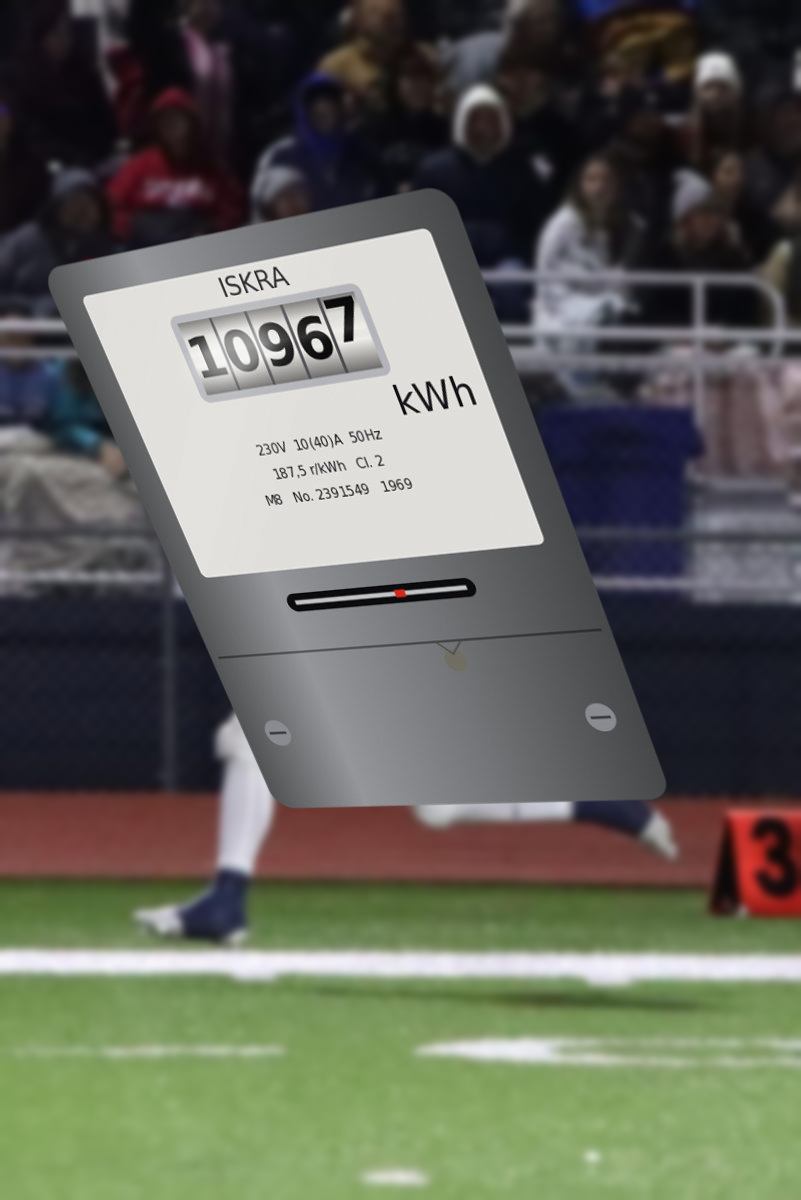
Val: 10967 kWh
